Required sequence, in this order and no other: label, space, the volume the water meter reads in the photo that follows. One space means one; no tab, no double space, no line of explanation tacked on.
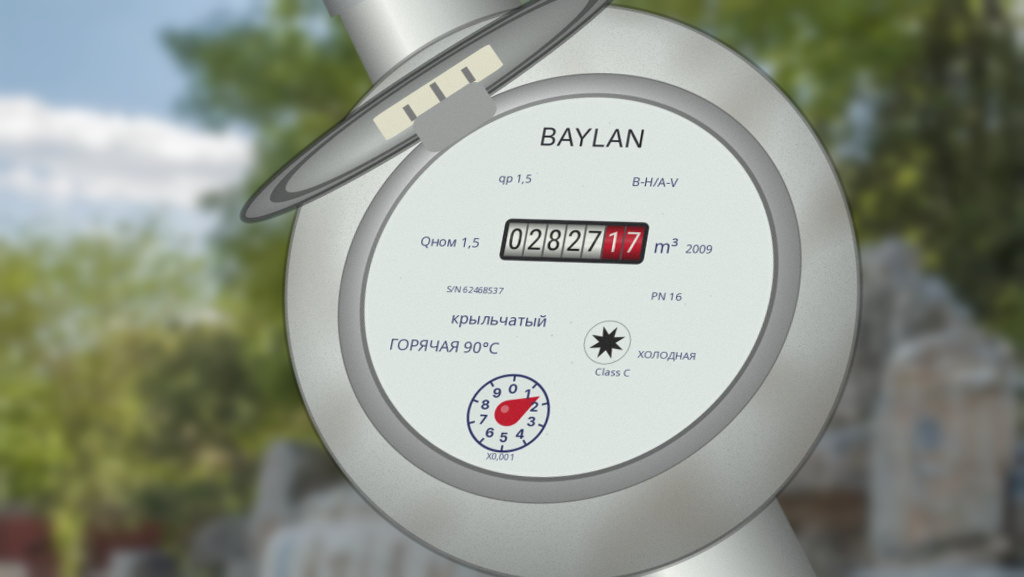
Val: 2827.171 m³
